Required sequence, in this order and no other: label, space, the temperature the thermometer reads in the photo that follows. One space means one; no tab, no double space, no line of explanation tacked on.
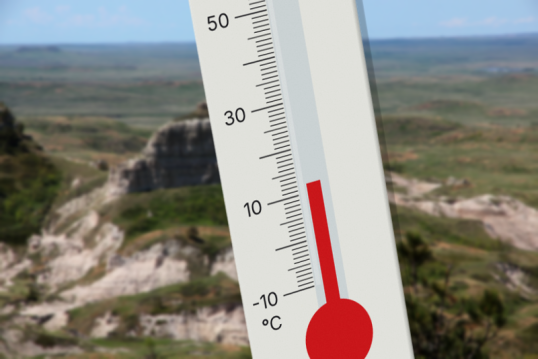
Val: 12 °C
